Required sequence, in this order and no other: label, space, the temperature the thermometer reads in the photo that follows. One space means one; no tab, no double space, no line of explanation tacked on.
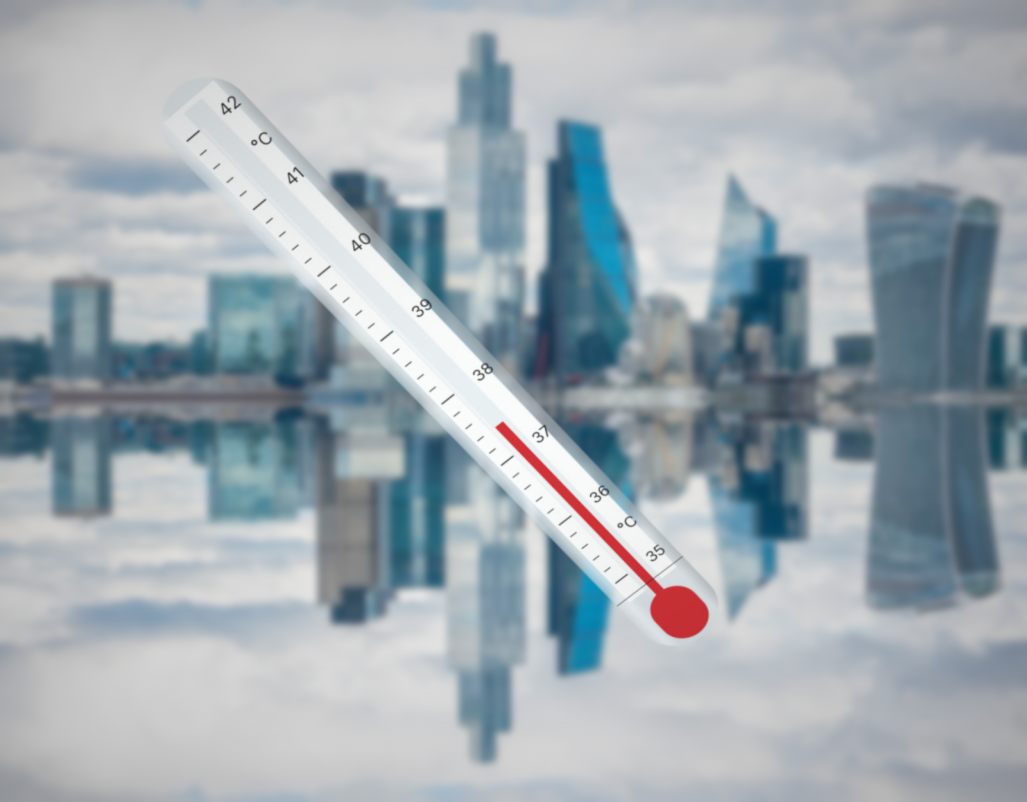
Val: 37.4 °C
